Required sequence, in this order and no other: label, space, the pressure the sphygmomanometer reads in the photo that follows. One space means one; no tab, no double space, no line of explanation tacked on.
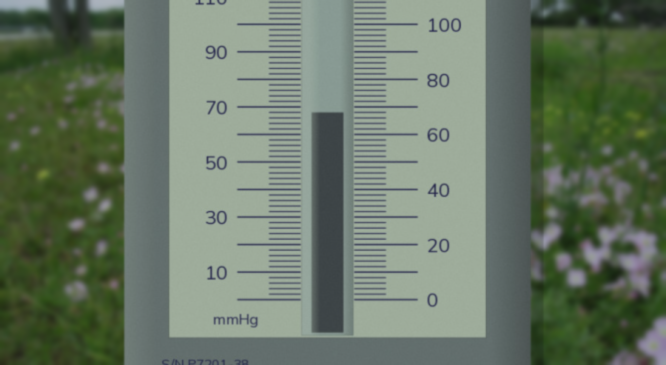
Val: 68 mmHg
